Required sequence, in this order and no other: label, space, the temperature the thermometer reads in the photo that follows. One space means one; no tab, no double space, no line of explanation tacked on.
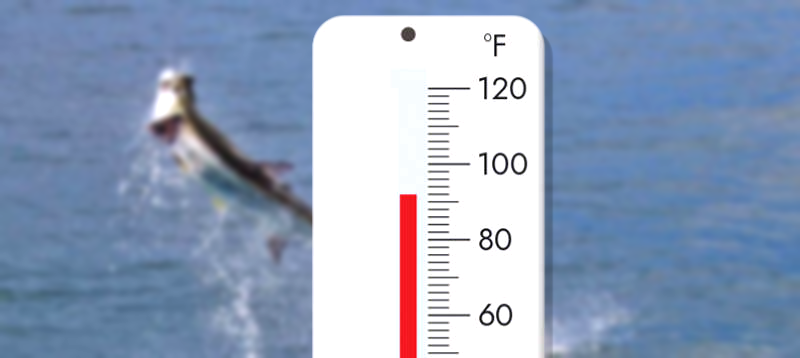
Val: 92 °F
